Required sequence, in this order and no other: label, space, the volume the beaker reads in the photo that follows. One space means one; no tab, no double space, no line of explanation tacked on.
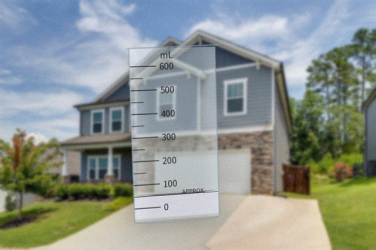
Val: 50 mL
